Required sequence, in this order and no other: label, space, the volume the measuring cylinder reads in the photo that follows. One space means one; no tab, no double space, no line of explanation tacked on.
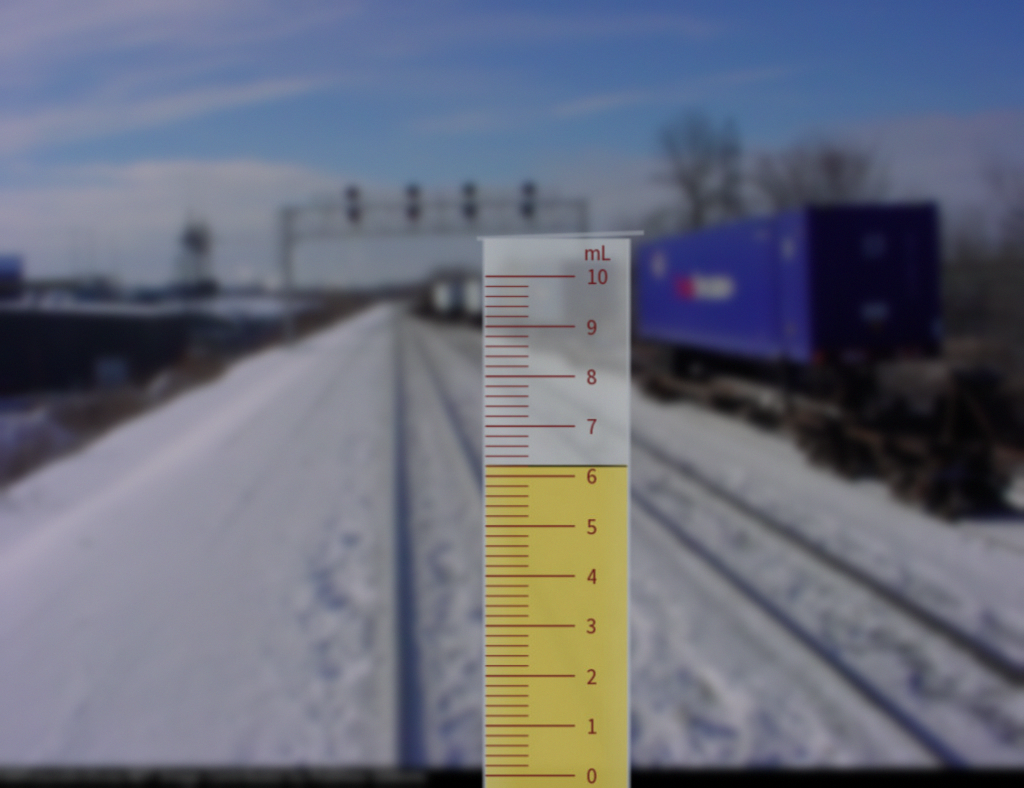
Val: 6.2 mL
